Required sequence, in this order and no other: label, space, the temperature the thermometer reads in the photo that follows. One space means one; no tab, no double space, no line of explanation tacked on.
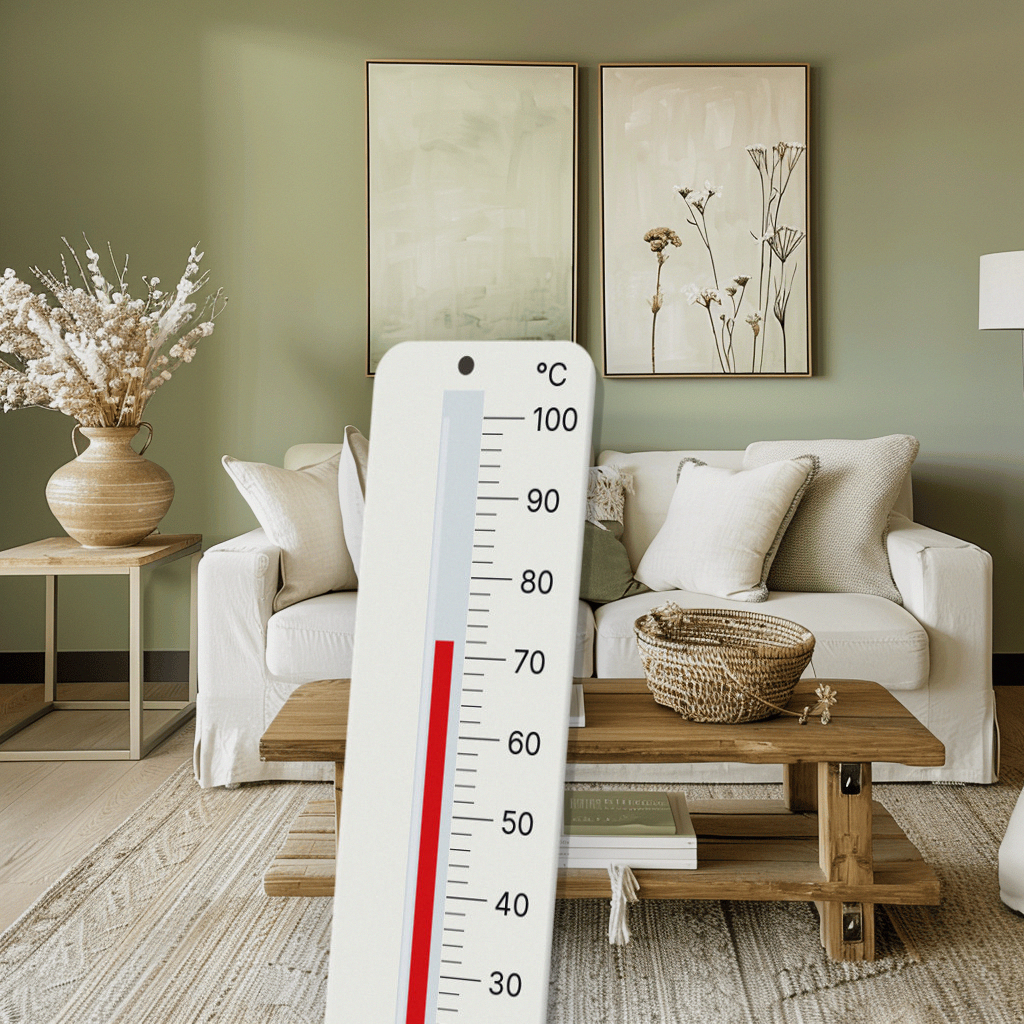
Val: 72 °C
